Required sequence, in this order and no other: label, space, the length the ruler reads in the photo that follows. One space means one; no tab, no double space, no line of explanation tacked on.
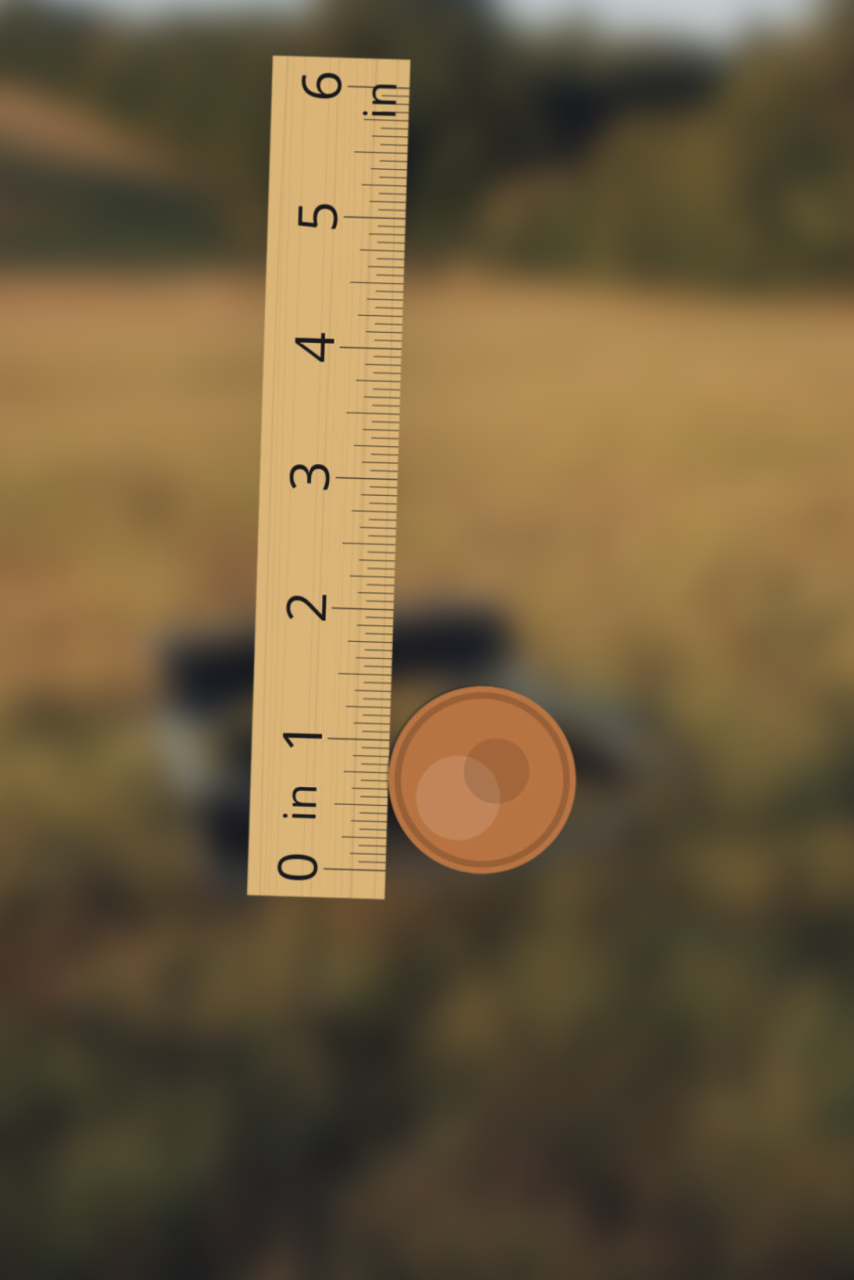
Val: 1.4375 in
